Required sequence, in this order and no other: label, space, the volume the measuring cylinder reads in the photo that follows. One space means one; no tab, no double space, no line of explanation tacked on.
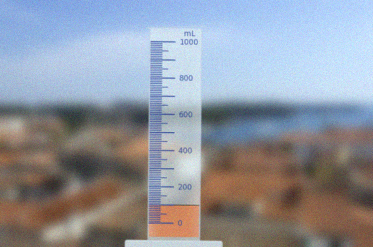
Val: 100 mL
